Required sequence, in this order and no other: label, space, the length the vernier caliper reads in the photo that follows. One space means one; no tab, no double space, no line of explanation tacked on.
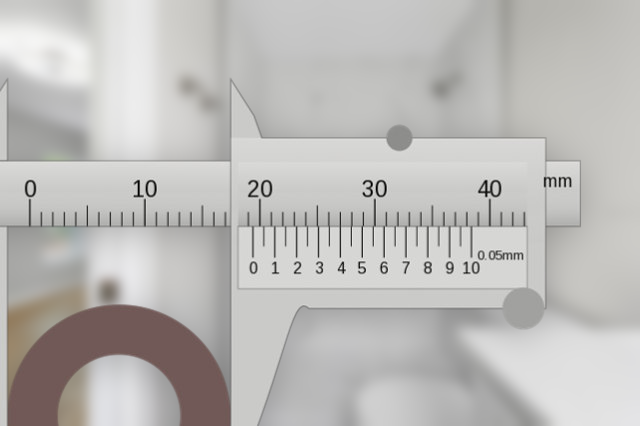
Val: 19.4 mm
